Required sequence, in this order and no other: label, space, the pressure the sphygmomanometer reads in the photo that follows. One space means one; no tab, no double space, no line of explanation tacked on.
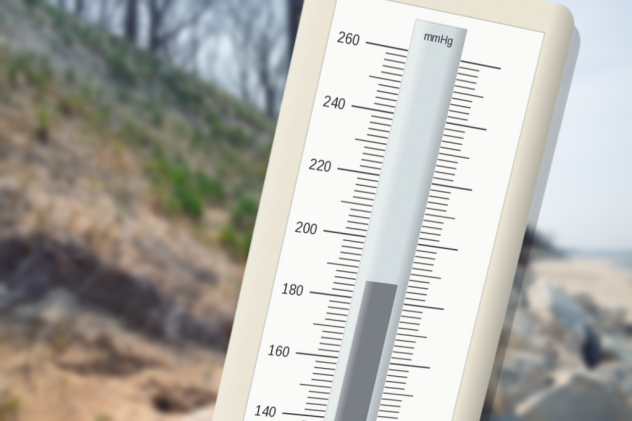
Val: 186 mmHg
